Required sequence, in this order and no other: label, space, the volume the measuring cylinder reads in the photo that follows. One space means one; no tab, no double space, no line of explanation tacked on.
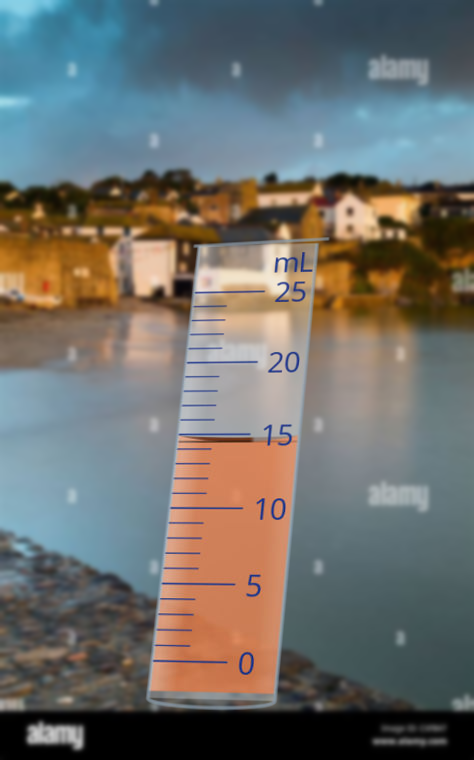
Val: 14.5 mL
